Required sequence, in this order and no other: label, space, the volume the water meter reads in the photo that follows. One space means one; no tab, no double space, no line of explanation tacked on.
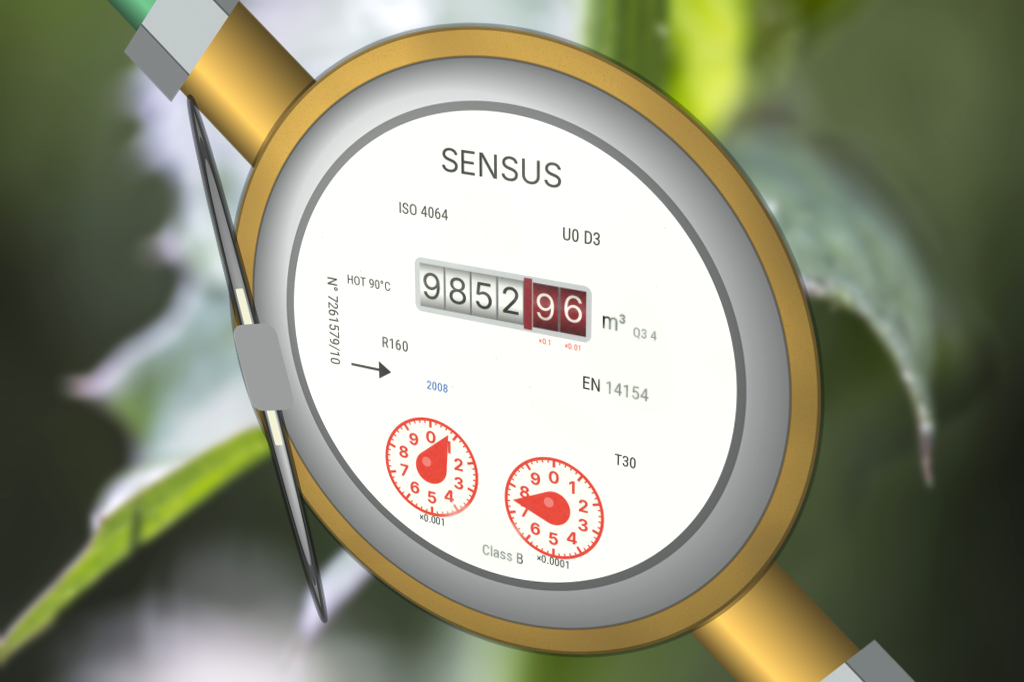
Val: 9852.9607 m³
